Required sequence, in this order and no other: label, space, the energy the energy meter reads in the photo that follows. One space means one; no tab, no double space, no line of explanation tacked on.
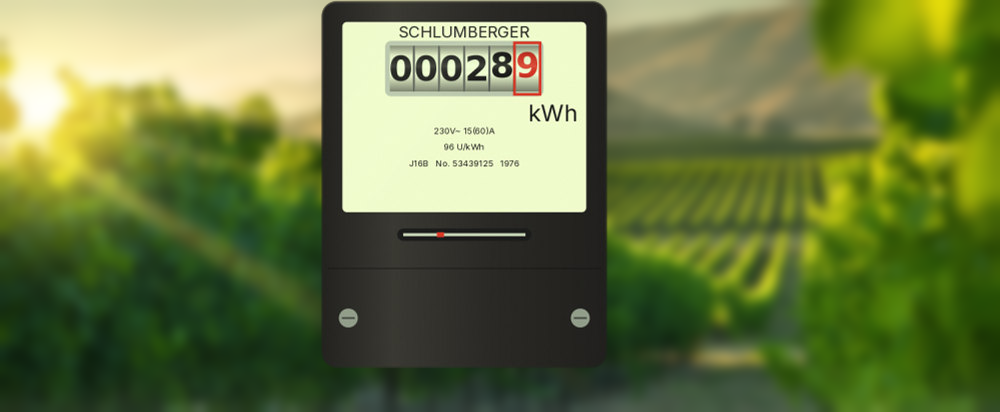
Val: 28.9 kWh
